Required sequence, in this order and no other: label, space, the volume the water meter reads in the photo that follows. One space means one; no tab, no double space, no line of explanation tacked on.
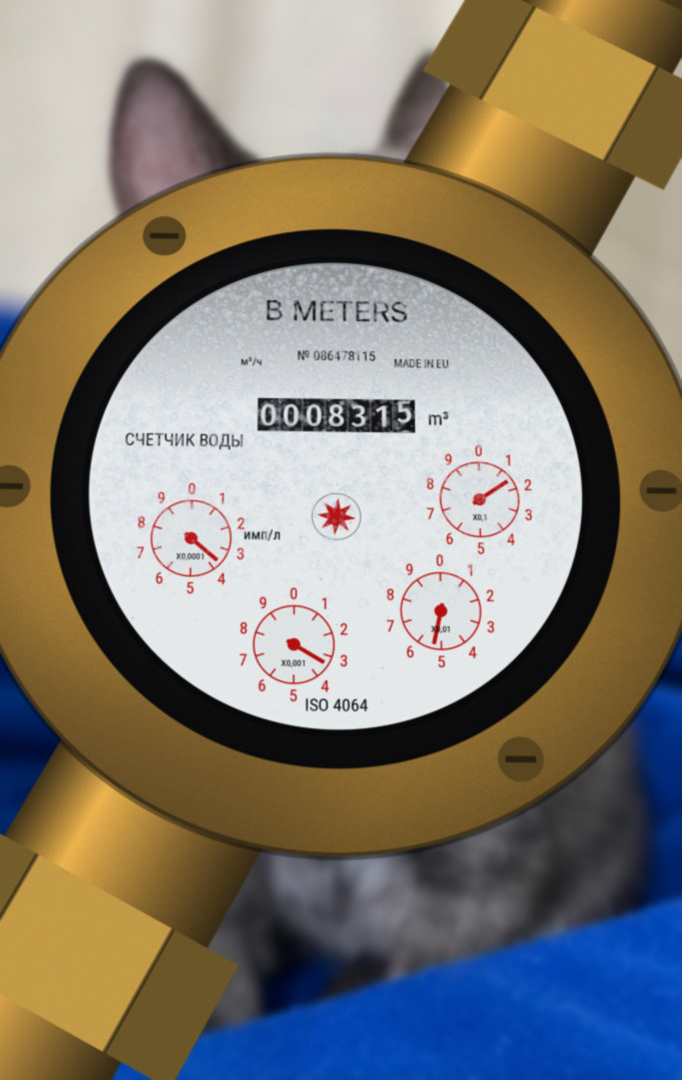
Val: 8315.1533 m³
